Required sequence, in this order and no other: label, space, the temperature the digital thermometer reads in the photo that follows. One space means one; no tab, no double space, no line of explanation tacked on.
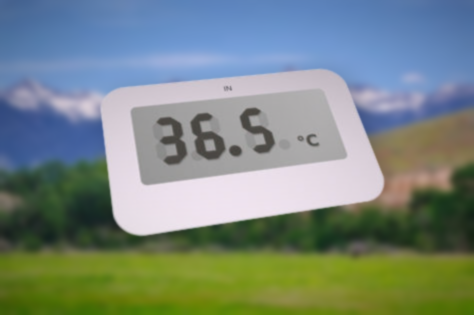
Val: 36.5 °C
